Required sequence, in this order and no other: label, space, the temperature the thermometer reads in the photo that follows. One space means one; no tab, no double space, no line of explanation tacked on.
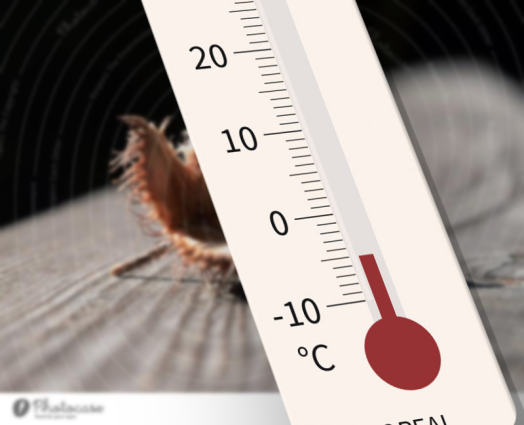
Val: -5 °C
